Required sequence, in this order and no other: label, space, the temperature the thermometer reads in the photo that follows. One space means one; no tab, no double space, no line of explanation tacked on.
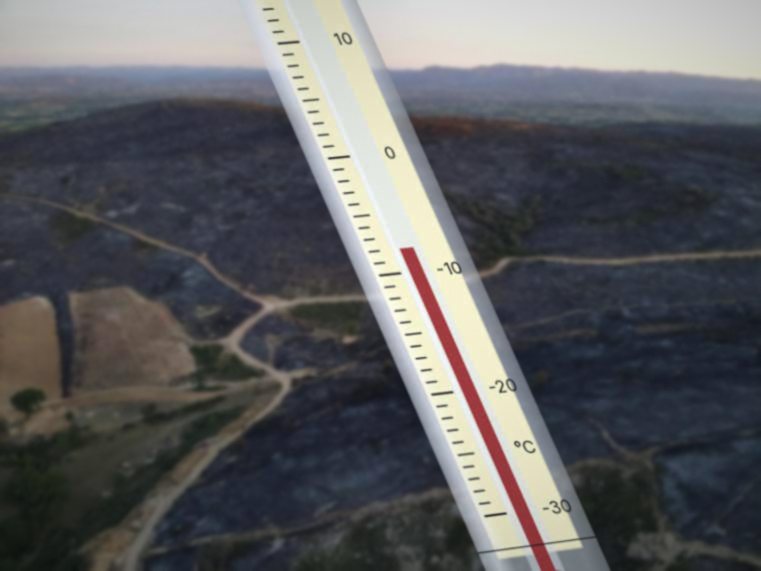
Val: -8 °C
